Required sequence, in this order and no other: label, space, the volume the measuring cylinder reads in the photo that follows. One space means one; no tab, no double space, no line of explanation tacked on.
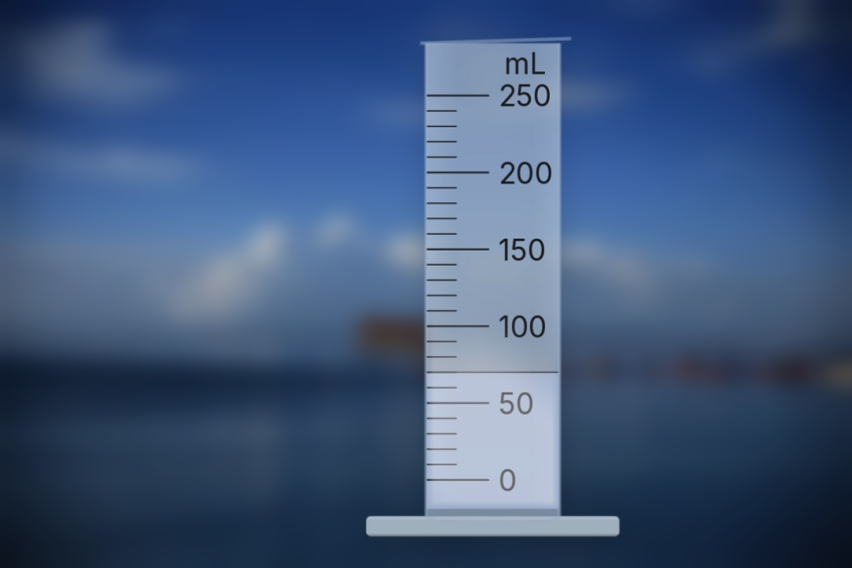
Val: 70 mL
